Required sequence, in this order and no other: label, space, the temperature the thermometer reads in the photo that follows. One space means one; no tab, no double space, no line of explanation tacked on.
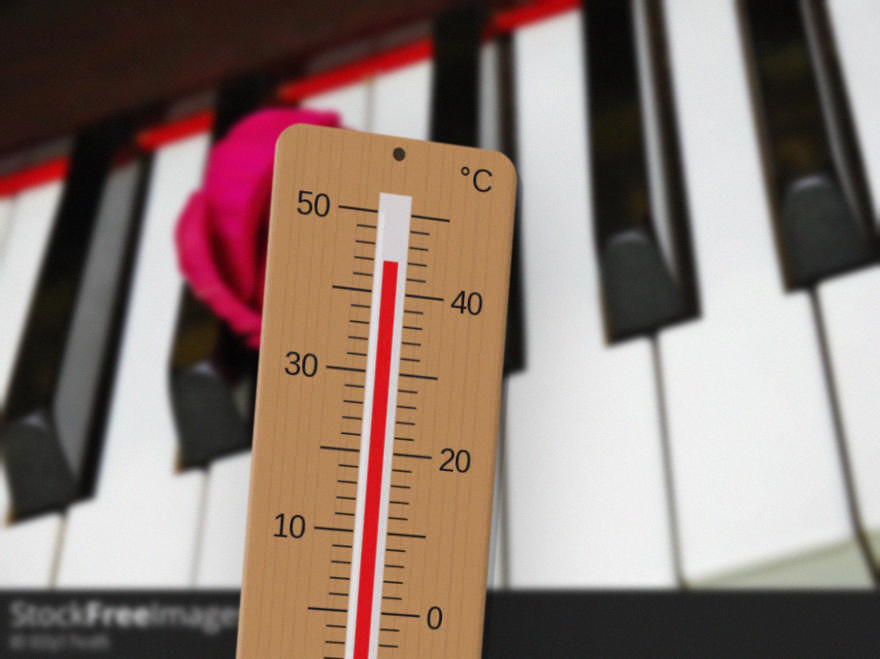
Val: 44 °C
